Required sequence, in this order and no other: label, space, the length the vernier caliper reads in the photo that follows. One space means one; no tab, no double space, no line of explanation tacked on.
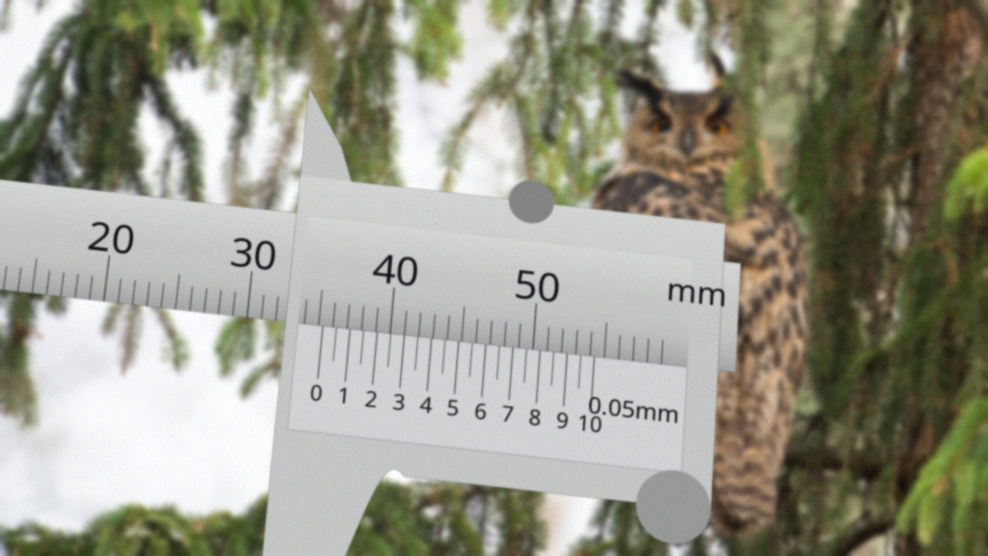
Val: 35.3 mm
